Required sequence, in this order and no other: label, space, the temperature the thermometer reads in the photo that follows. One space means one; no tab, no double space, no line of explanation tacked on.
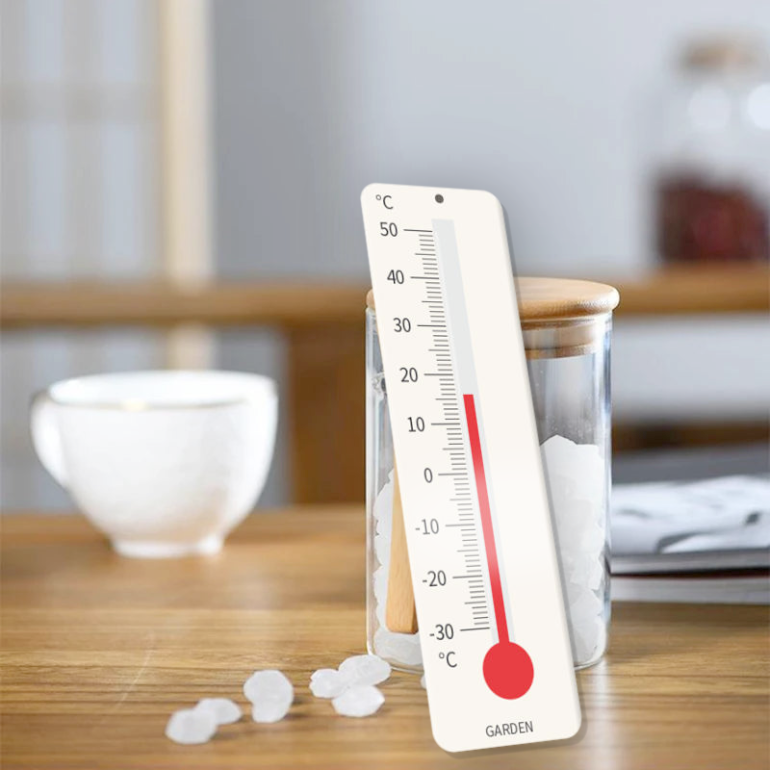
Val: 16 °C
